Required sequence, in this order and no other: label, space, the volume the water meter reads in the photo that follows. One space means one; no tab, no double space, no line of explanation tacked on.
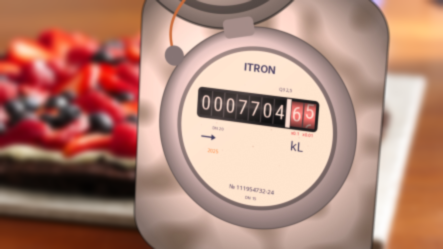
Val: 7704.65 kL
